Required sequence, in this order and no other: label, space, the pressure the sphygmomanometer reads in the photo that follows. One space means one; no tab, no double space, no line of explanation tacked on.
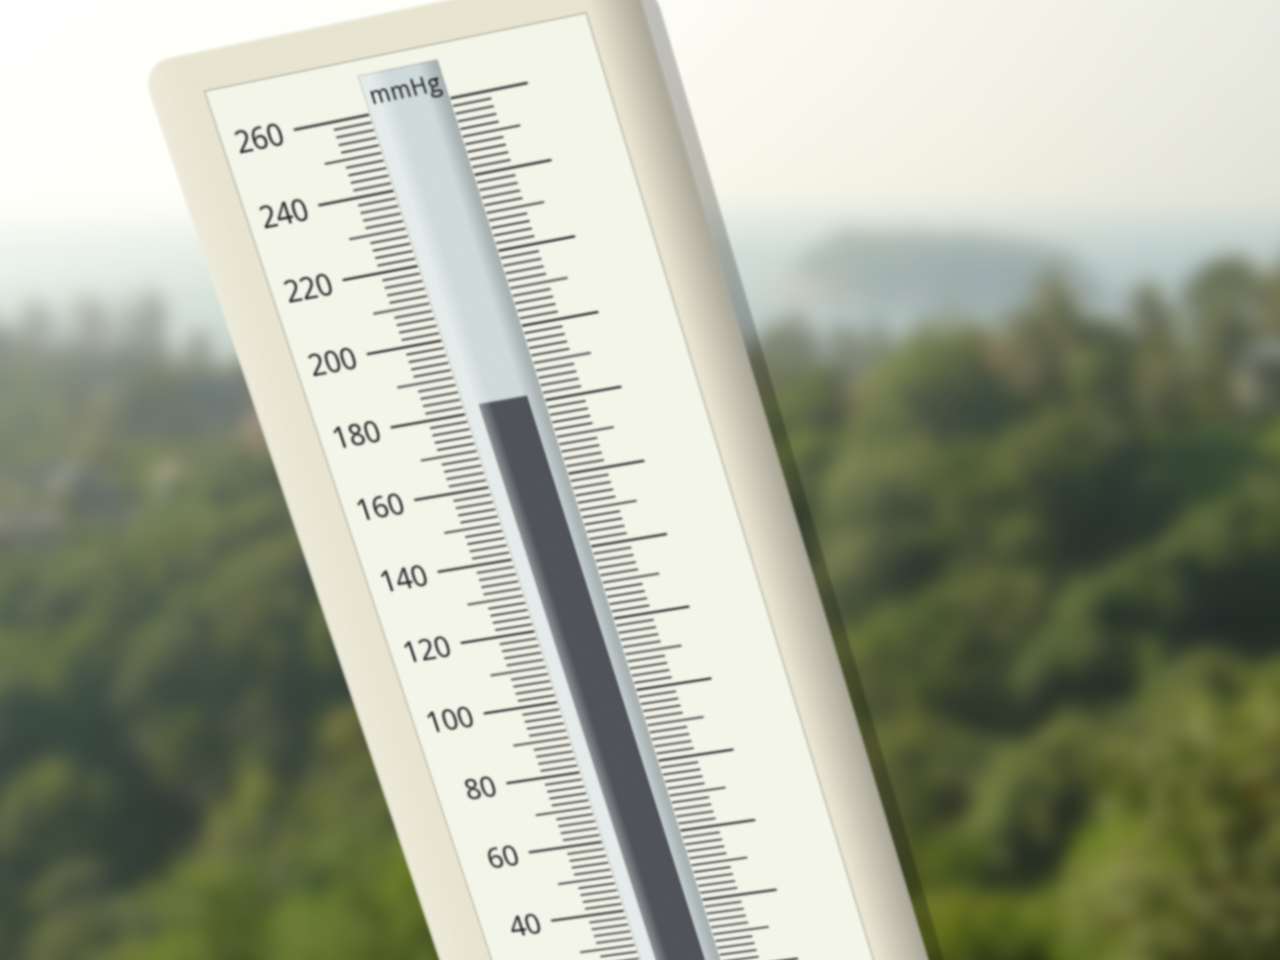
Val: 182 mmHg
